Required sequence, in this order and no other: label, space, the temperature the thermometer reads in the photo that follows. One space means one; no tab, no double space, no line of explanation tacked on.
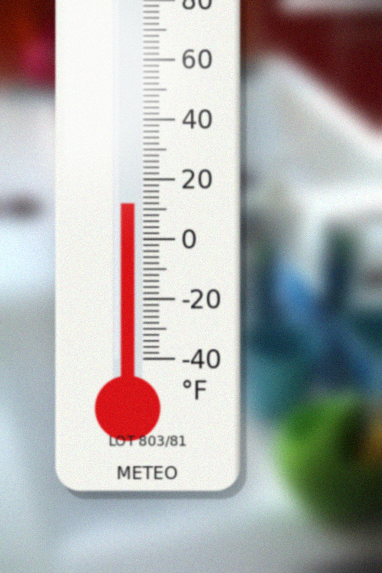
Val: 12 °F
